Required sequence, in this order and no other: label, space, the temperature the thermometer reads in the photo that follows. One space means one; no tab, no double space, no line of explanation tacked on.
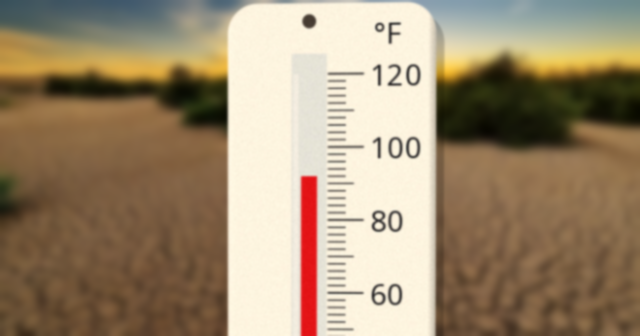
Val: 92 °F
